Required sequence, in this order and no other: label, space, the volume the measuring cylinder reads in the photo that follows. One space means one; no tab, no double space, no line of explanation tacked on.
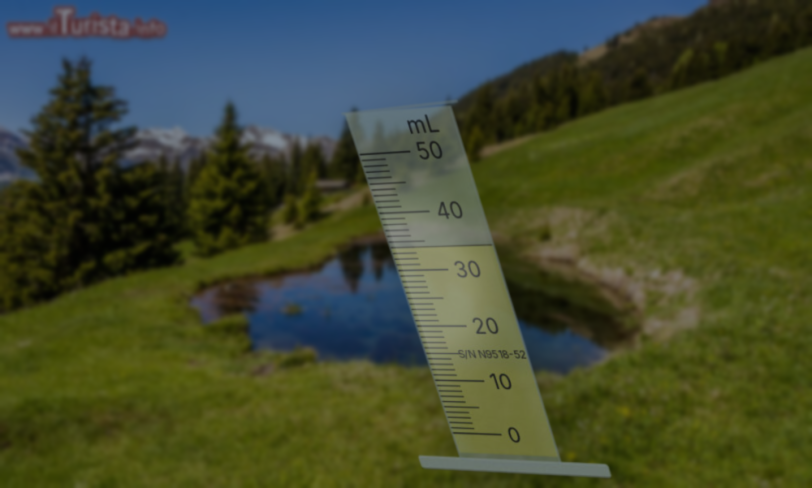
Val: 34 mL
